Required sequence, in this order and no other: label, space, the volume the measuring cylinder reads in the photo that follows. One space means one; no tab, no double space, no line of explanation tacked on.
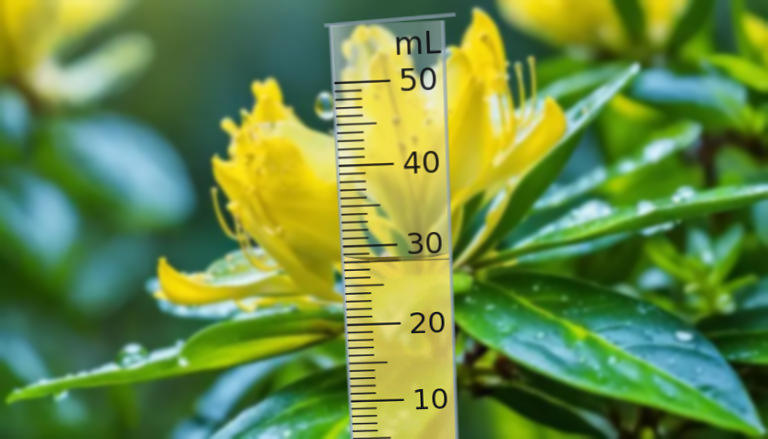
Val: 28 mL
